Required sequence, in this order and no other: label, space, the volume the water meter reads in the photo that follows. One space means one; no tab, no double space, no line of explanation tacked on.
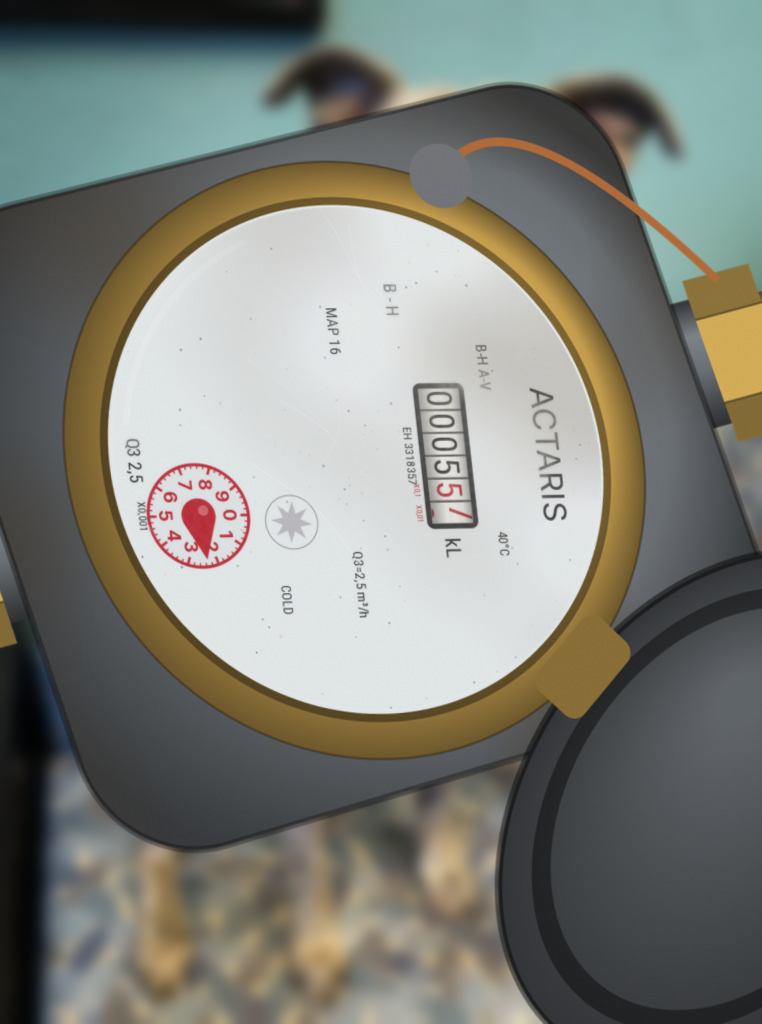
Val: 5.572 kL
